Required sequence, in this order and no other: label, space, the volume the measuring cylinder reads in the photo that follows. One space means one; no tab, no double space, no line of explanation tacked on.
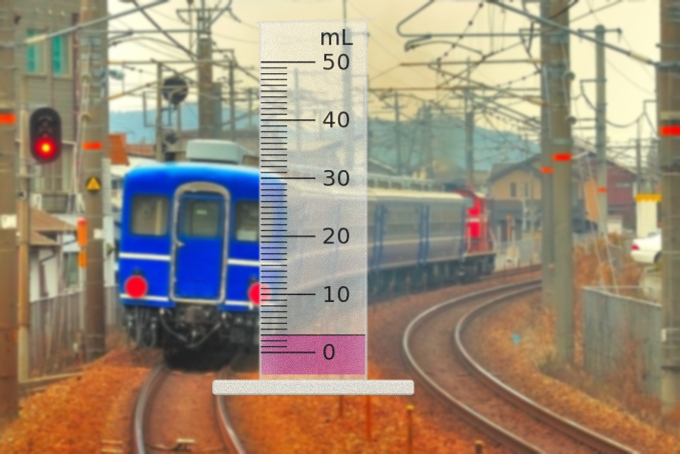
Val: 3 mL
